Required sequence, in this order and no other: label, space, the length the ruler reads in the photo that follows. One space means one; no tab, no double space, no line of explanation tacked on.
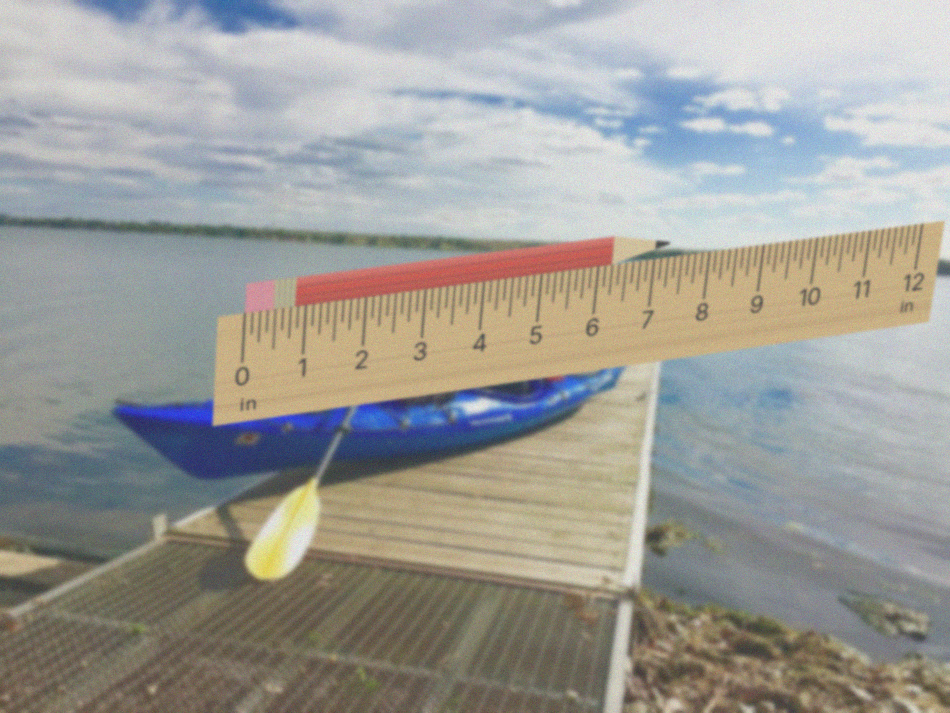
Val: 7.25 in
